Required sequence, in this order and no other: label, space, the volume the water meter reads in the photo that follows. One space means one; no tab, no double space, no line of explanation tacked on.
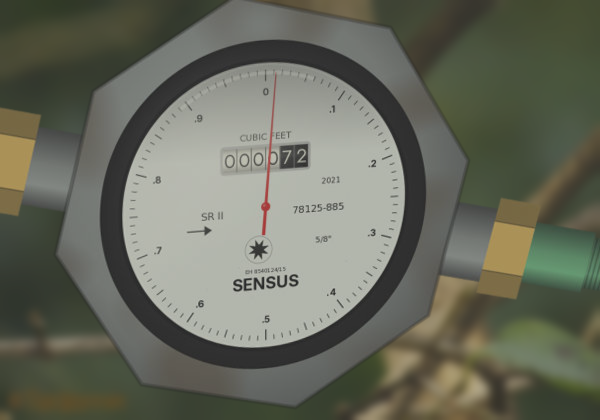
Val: 72.01 ft³
